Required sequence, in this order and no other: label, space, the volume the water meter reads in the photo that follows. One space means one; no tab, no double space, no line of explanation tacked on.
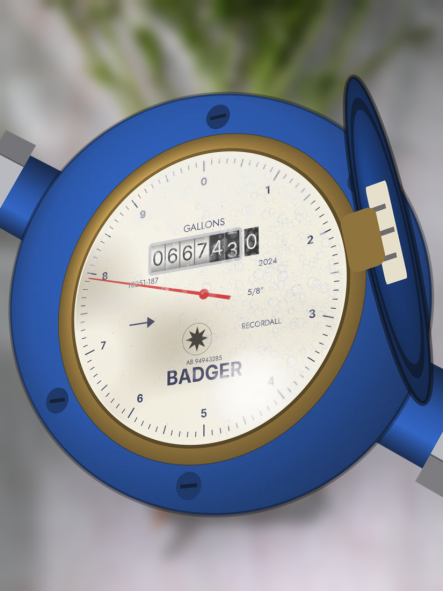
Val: 667427.9 gal
